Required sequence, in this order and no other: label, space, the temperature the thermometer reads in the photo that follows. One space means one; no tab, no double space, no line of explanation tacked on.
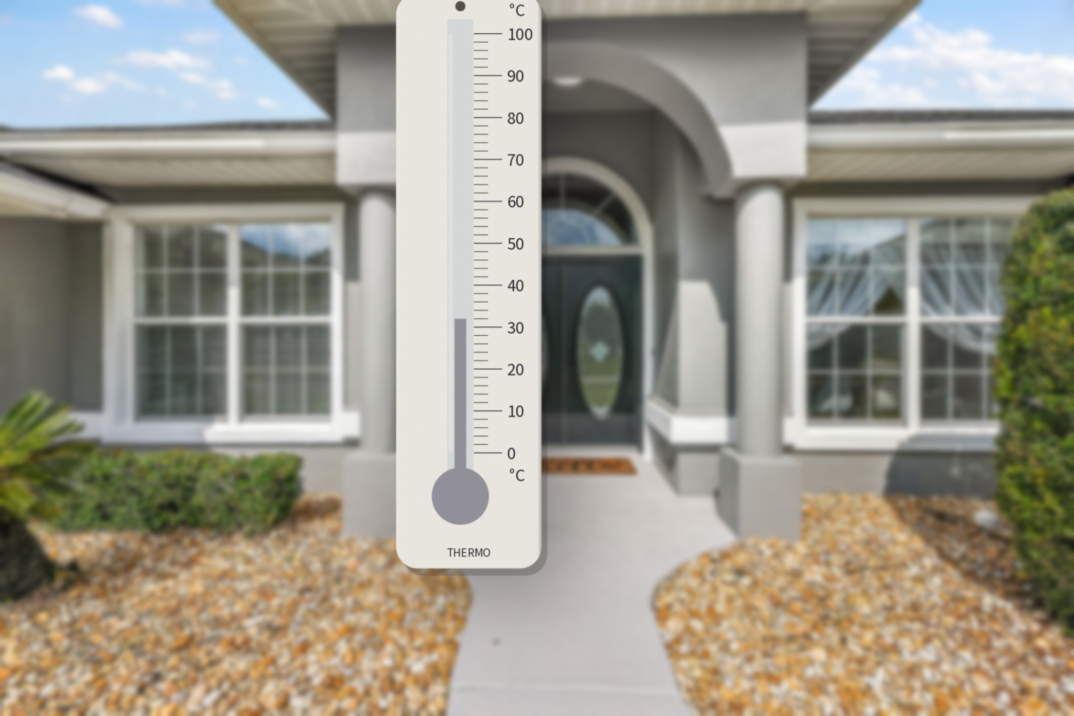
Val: 32 °C
